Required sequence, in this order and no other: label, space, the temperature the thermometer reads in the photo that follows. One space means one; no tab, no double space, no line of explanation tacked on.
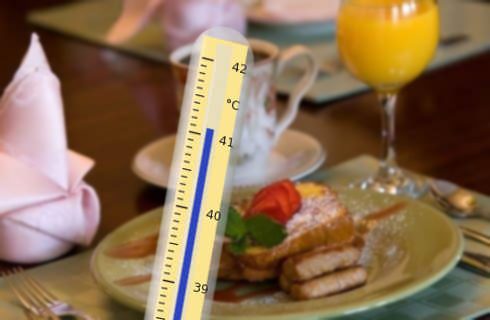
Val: 41.1 °C
